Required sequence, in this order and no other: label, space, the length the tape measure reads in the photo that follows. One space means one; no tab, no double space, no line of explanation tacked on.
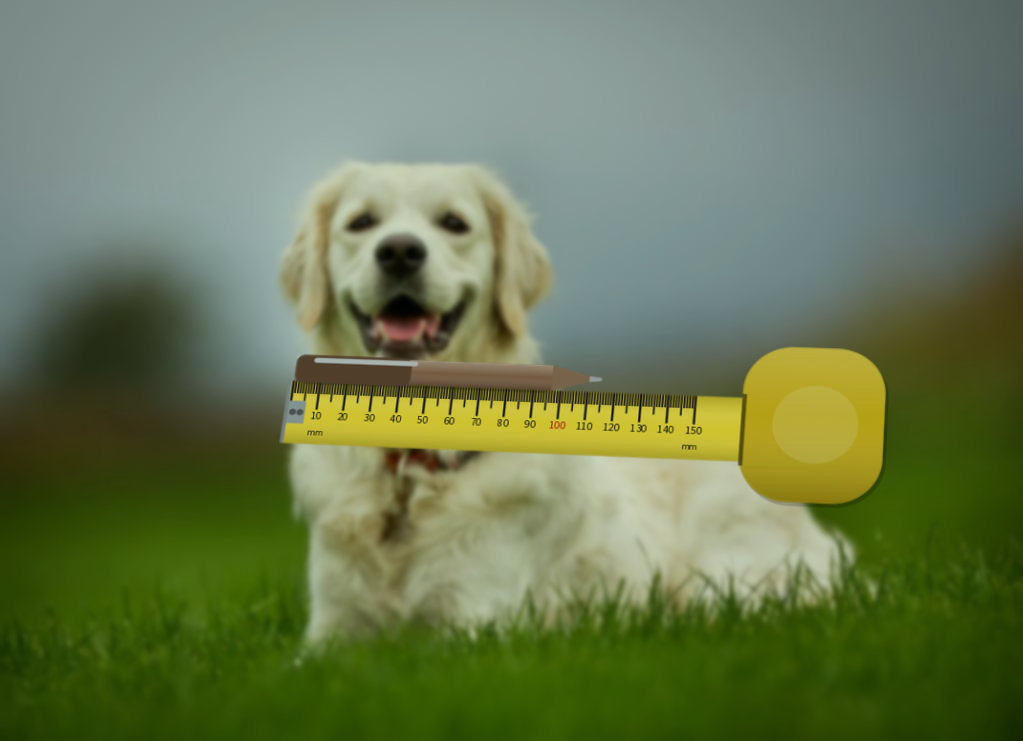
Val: 115 mm
